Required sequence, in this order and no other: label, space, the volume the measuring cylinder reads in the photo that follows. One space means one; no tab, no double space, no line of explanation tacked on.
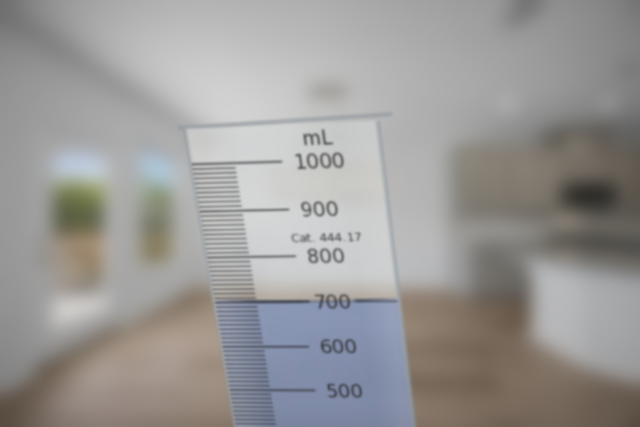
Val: 700 mL
